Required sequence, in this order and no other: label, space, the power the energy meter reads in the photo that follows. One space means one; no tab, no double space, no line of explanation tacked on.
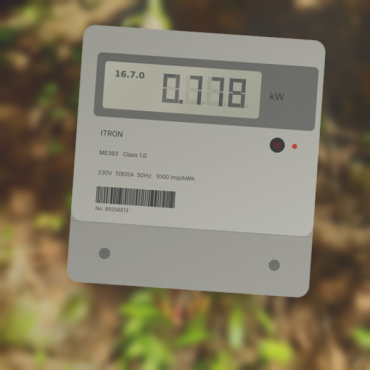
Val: 0.778 kW
